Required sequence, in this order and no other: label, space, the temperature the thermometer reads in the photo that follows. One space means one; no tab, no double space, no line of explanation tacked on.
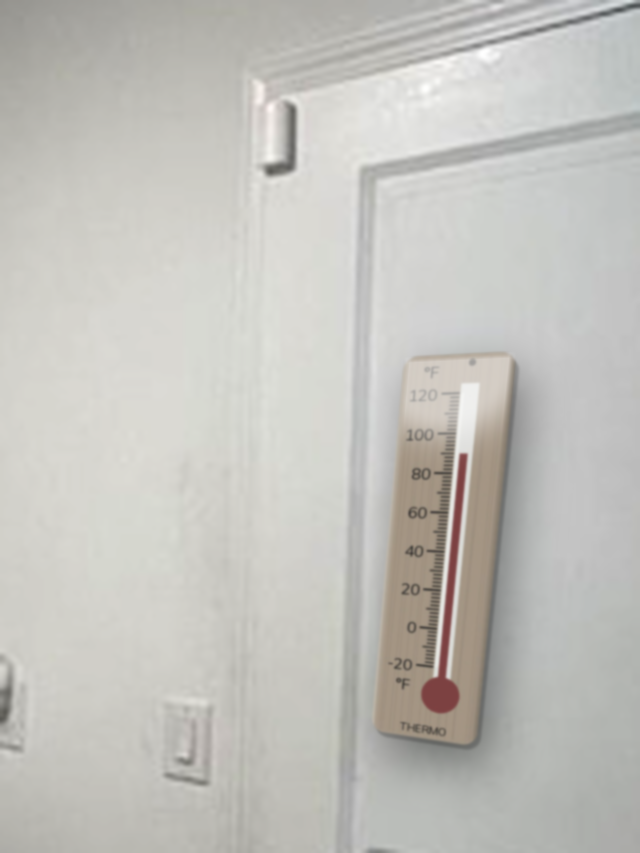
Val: 90 °F
